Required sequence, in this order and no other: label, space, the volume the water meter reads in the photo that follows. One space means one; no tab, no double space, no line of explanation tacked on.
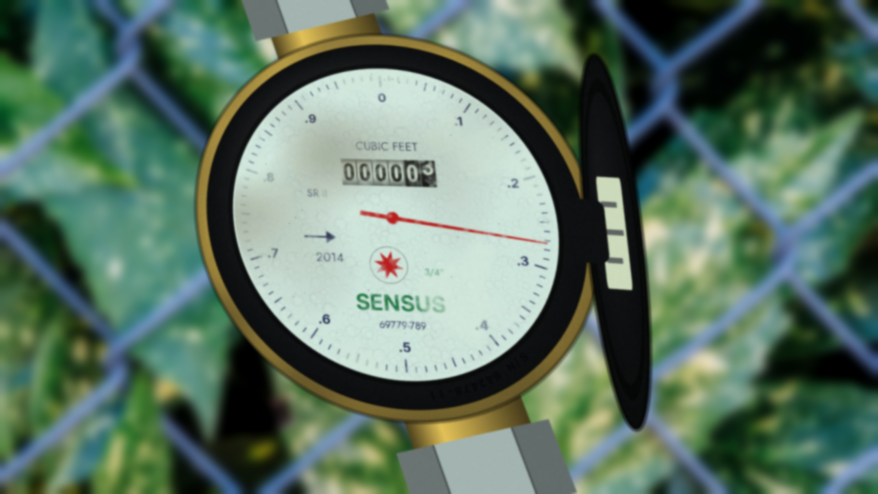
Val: 3.27 ft³
